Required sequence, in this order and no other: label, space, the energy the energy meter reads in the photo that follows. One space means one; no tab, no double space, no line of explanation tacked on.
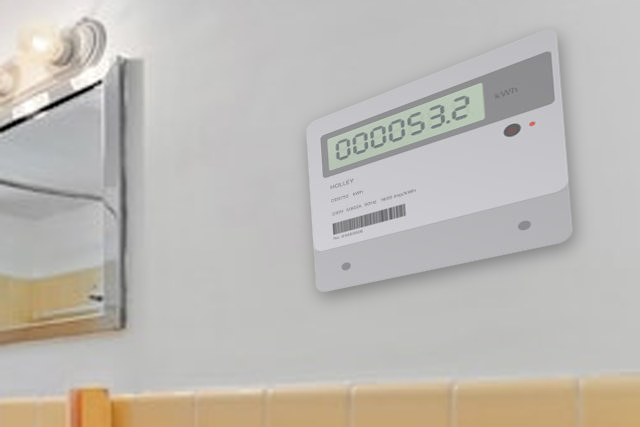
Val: 53.2 kWh
